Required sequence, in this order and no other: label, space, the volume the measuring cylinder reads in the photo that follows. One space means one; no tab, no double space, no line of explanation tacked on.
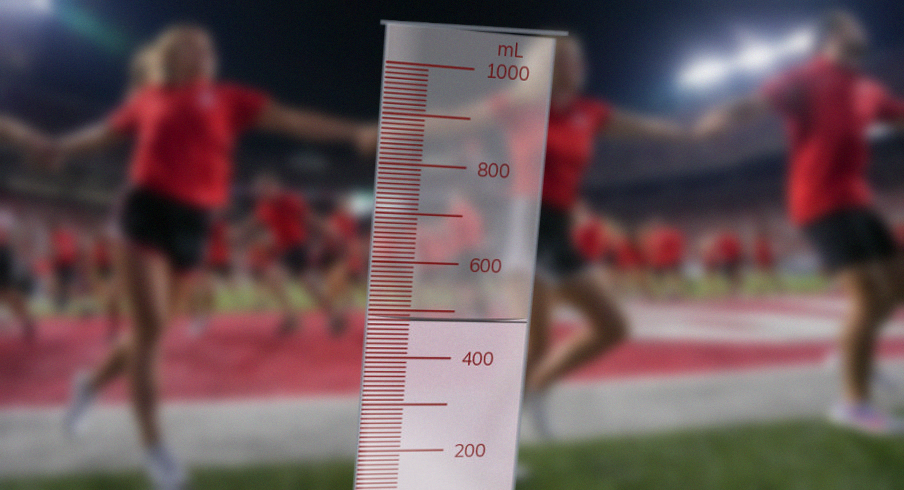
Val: 480 mL
